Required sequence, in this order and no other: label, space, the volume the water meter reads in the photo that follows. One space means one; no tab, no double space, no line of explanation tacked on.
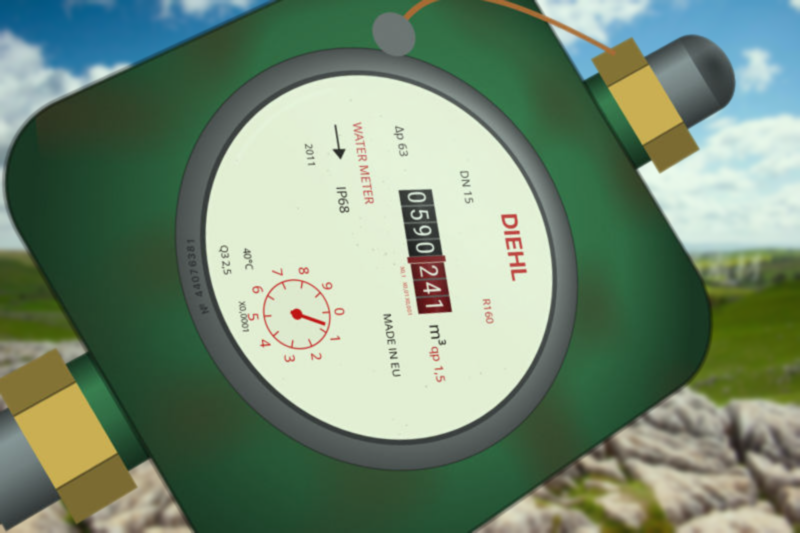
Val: 590.2410 m³
